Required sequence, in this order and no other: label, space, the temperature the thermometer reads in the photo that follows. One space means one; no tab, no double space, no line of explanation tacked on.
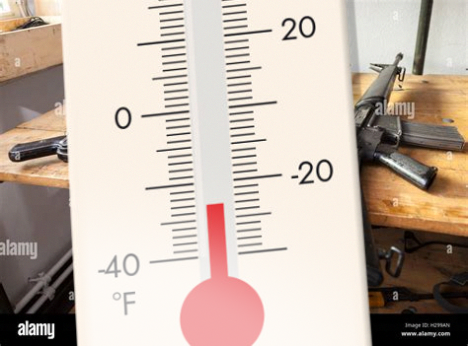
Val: -26 °F
